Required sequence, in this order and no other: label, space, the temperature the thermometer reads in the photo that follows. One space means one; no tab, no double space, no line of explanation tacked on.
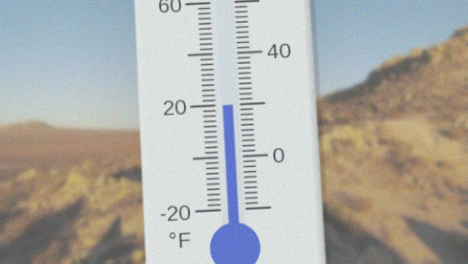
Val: 20 °F
